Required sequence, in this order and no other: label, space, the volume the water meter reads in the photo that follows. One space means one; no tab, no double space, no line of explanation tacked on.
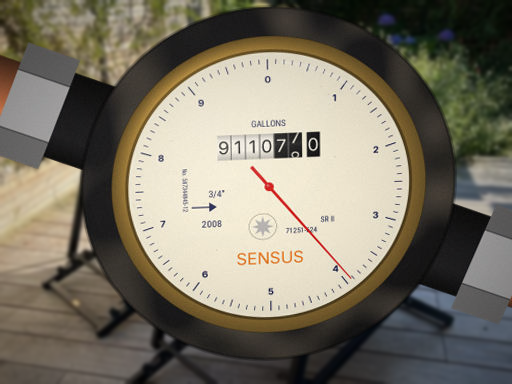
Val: 9110773.9 gal
